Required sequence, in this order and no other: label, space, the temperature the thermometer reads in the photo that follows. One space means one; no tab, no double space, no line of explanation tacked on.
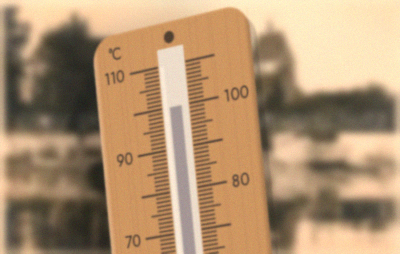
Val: 100 °C
